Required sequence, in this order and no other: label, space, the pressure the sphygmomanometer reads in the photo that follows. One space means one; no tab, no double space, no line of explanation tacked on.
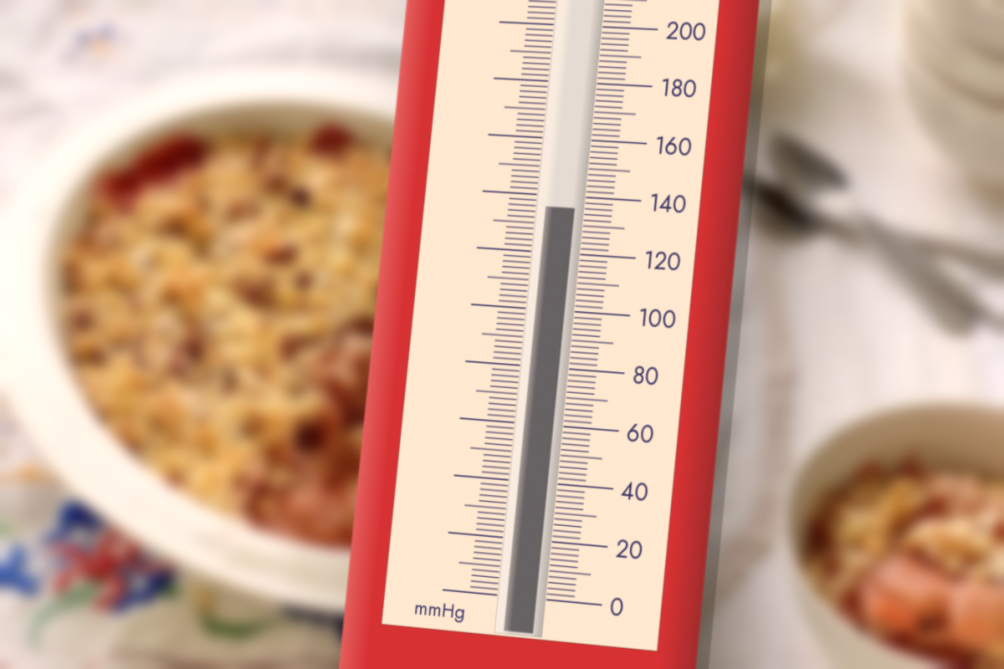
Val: 136 mmHg
